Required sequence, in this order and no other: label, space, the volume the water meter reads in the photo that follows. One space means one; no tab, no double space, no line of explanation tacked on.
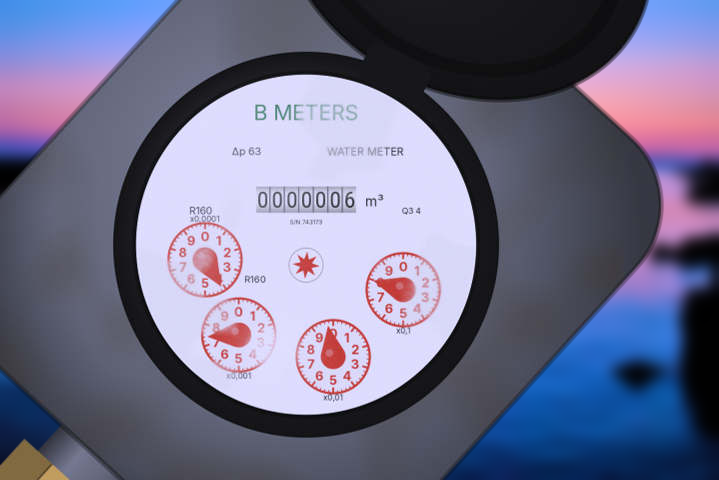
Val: 6.7974 m³
